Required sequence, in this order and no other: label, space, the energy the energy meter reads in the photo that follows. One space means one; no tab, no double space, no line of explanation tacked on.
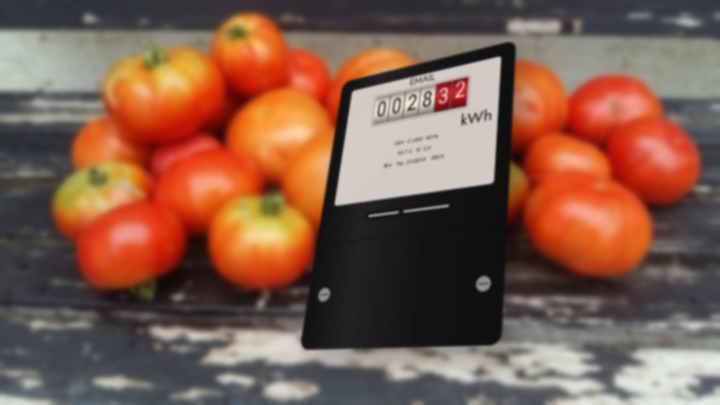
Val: 28.32 kWh
